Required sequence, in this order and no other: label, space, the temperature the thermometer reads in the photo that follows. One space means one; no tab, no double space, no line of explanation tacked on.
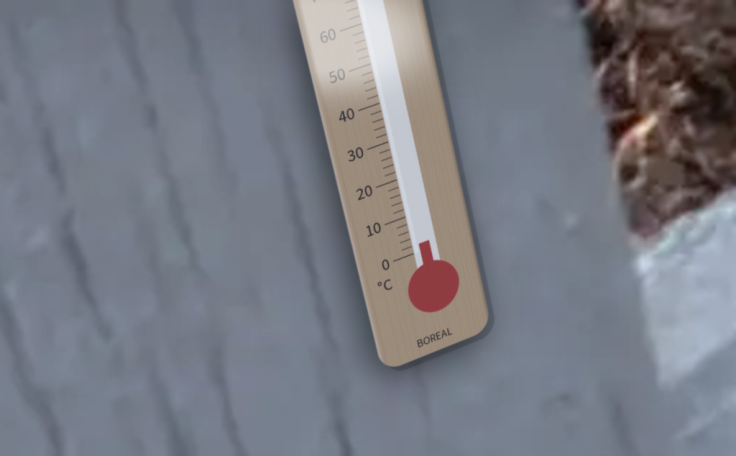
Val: 2 °C
